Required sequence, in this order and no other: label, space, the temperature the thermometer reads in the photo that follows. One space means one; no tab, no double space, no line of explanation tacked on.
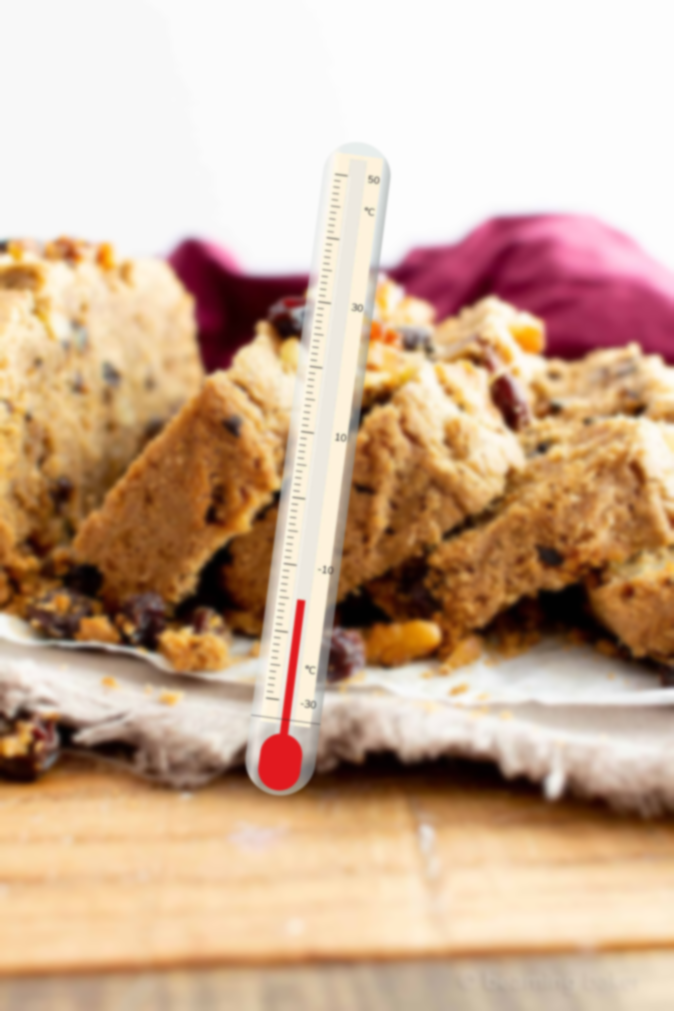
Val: -15 °C
